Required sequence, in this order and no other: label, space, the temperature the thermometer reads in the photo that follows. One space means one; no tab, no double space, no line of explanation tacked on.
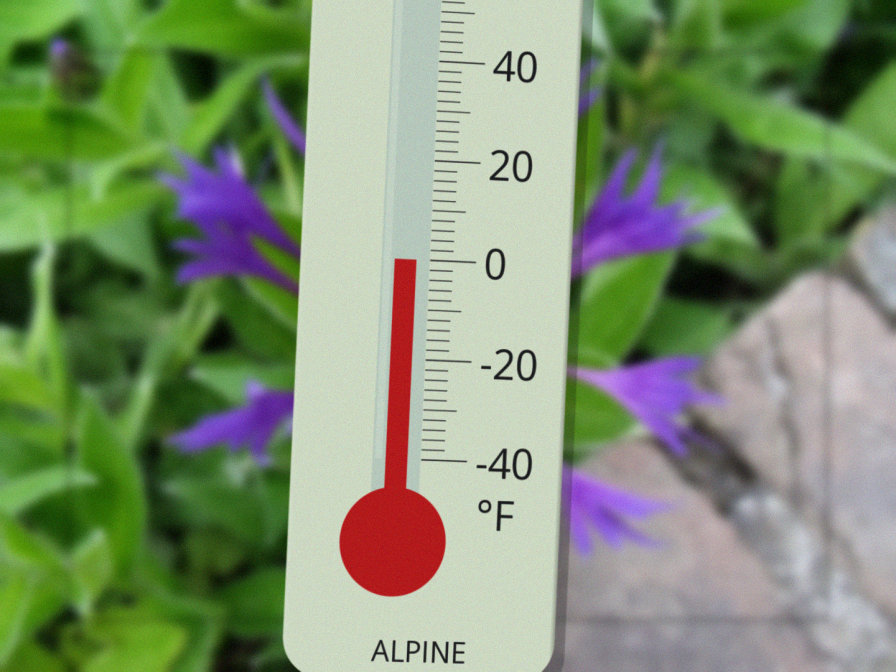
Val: 0 °F
